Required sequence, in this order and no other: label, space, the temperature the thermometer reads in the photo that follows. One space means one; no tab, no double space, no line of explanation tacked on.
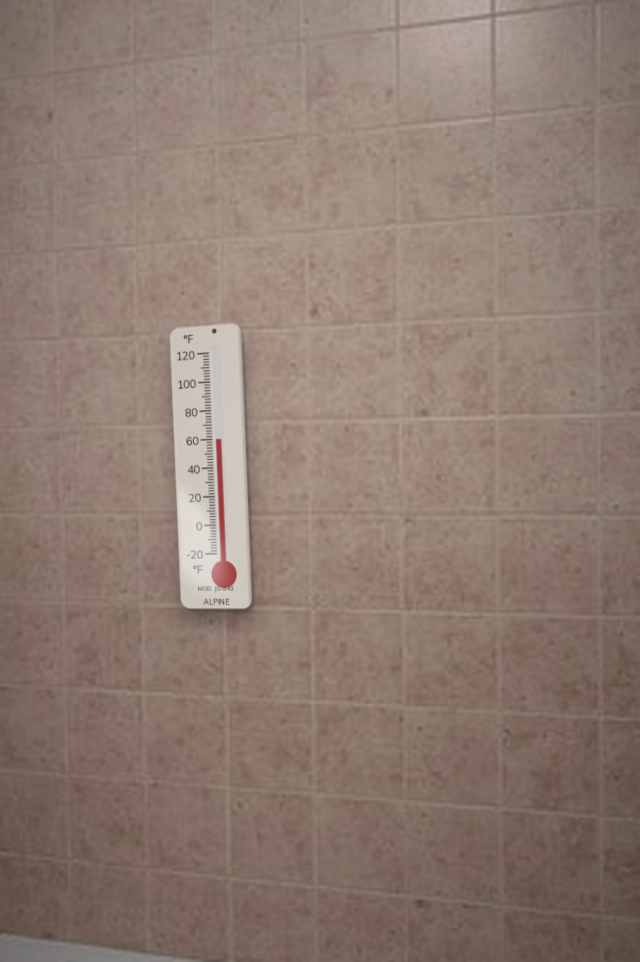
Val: 60 °F
